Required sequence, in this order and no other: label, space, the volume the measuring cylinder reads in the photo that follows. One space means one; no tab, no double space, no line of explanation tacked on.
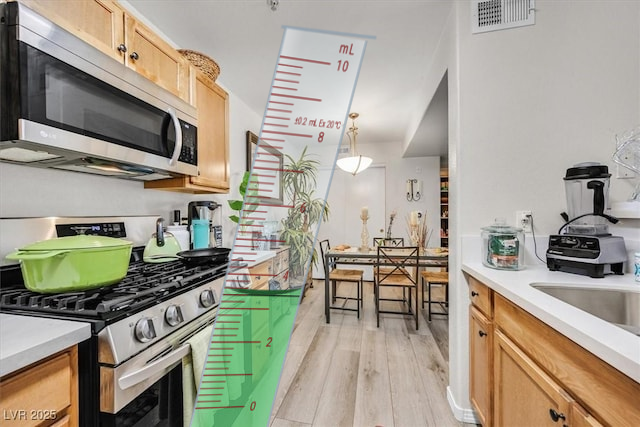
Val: 3.4 mL
